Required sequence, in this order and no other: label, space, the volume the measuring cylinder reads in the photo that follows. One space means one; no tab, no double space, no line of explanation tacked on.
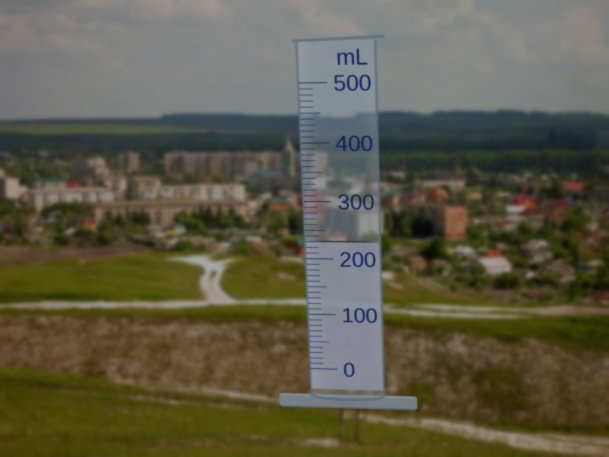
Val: 230 mL
